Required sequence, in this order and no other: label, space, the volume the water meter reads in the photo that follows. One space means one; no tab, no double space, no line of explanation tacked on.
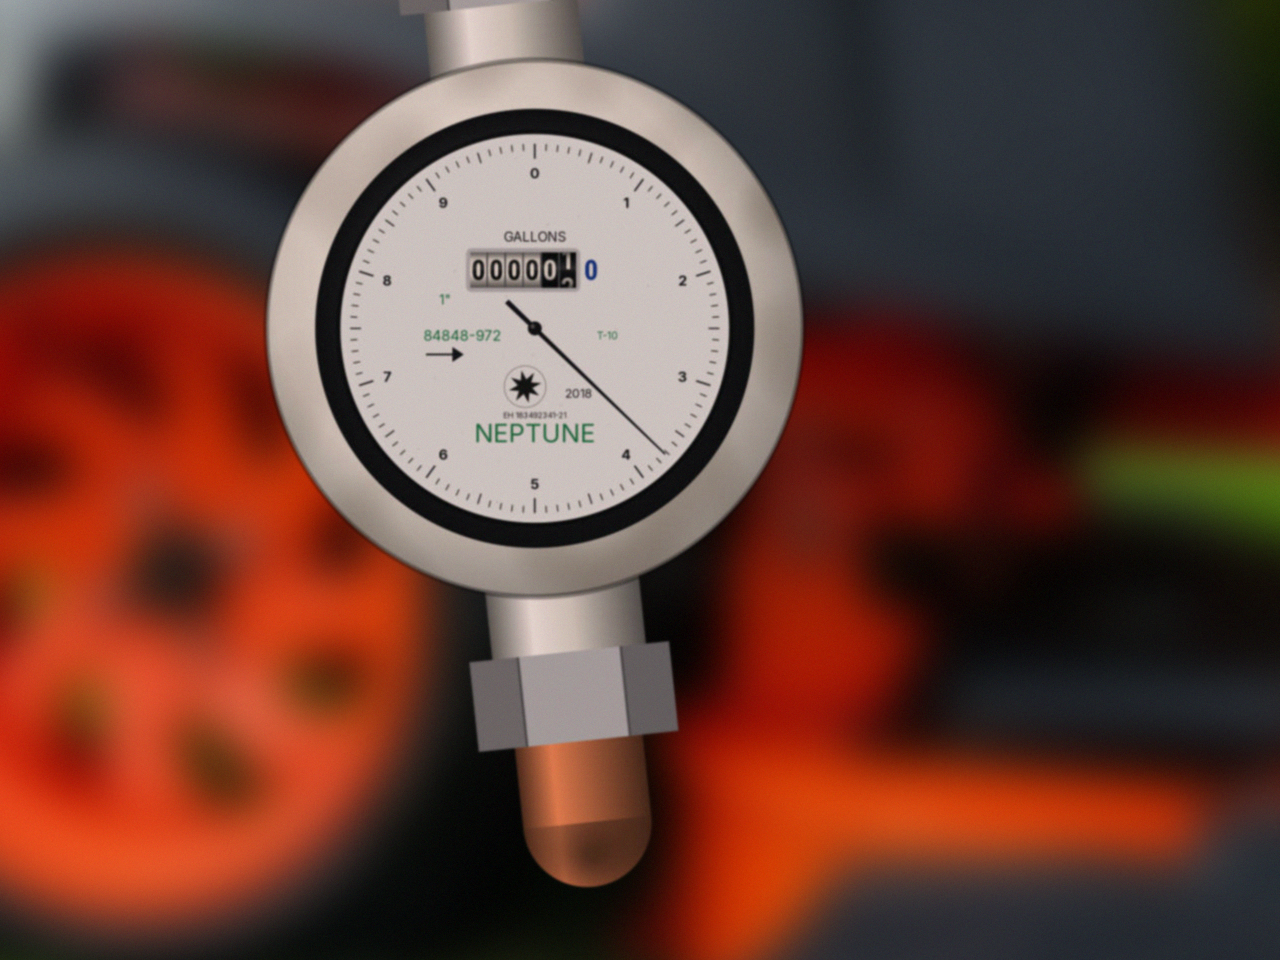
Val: 13.7 gal
